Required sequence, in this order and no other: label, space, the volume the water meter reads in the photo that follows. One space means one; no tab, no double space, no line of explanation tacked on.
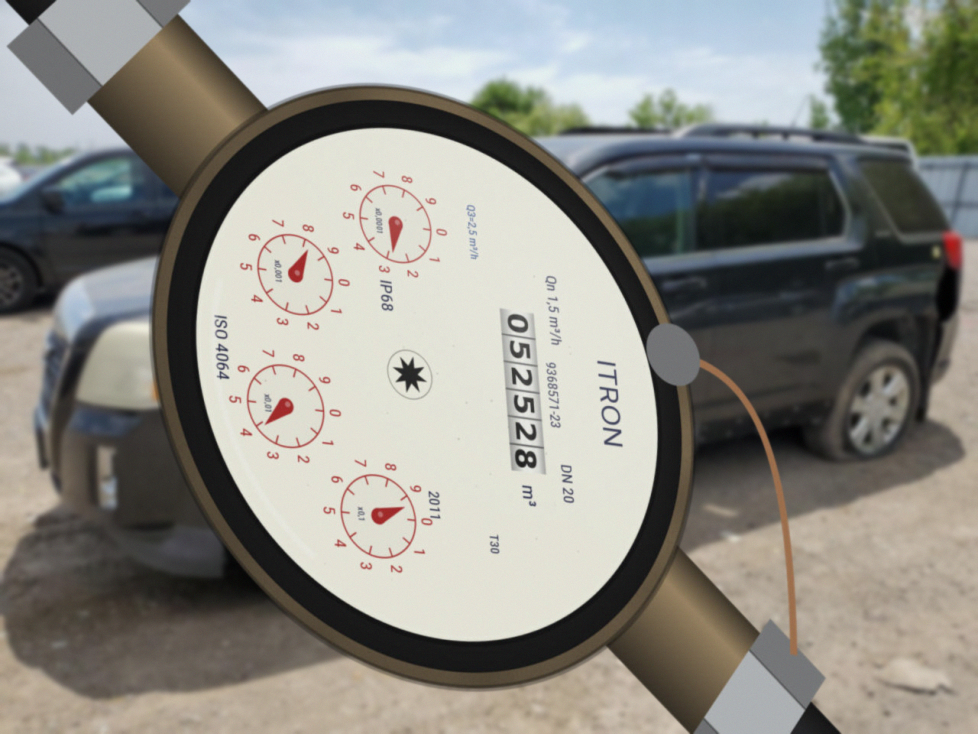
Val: 52527.9382 m³
